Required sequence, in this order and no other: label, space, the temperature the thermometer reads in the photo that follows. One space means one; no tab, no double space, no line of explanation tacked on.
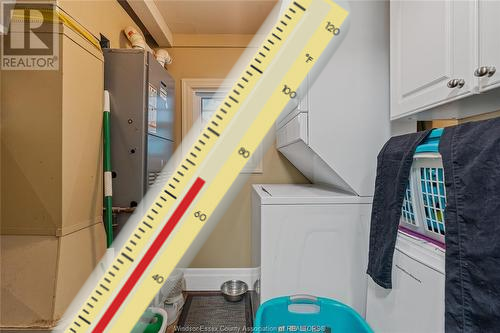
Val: 68 °F
